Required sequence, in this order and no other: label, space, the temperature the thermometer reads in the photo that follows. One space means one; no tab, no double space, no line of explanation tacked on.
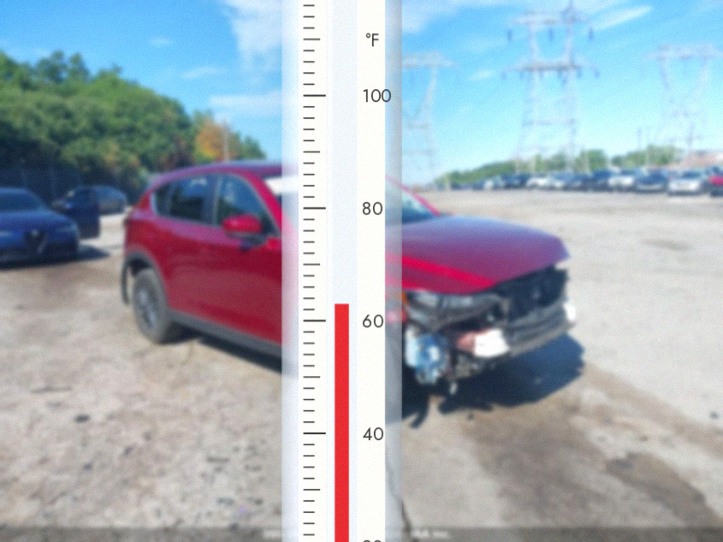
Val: 63 °F
